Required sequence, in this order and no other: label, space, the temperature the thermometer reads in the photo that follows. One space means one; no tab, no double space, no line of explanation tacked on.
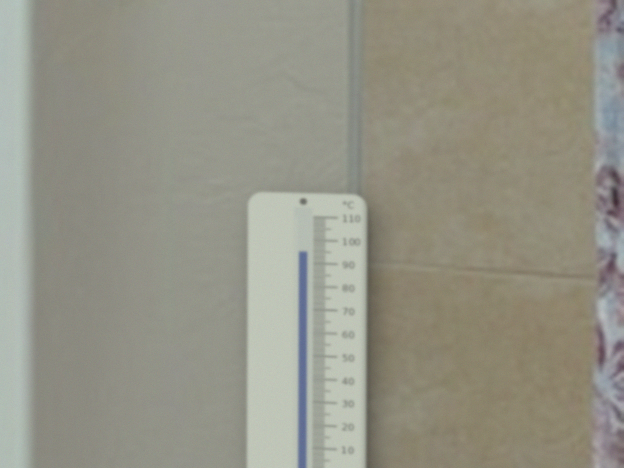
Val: 95 °C
